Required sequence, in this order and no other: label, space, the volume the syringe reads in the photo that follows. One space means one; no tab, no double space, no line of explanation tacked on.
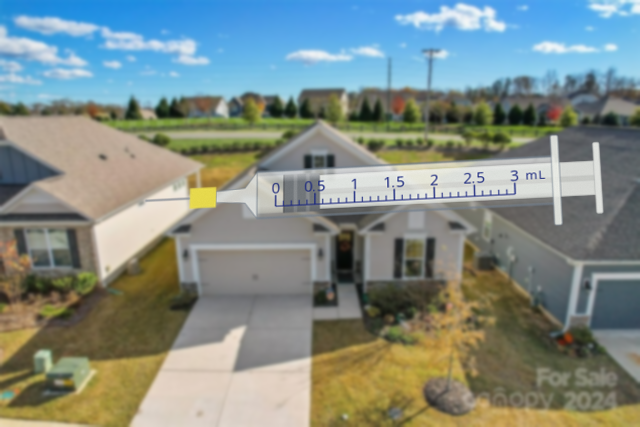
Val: 0.1 mL
